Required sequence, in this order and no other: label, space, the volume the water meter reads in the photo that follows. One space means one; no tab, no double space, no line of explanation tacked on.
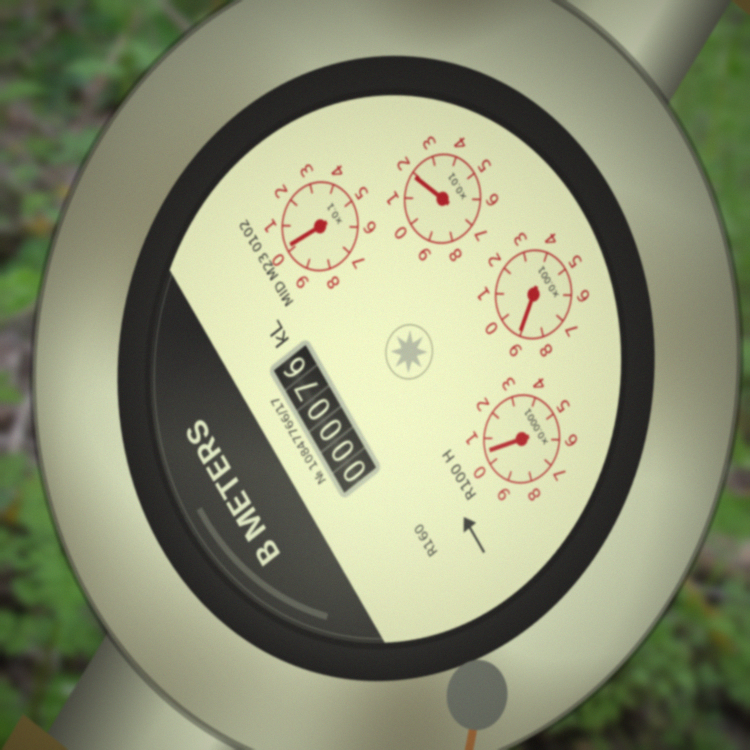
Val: 76.0190 kL
